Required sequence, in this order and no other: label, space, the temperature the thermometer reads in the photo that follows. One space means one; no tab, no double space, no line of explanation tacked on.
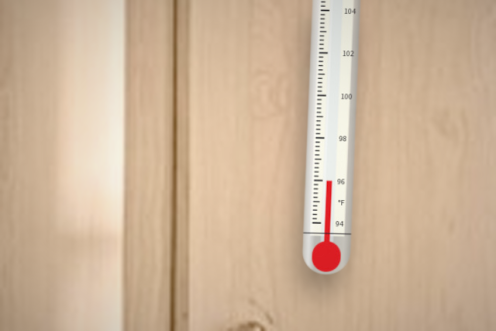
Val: 96 °F
